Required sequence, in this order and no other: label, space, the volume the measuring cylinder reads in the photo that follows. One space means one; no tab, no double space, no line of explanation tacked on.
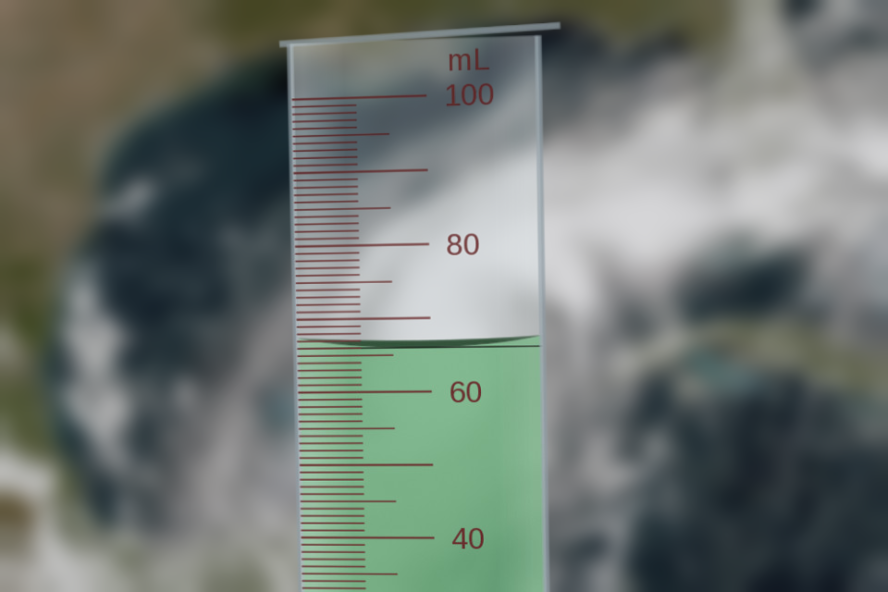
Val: 66 mL
